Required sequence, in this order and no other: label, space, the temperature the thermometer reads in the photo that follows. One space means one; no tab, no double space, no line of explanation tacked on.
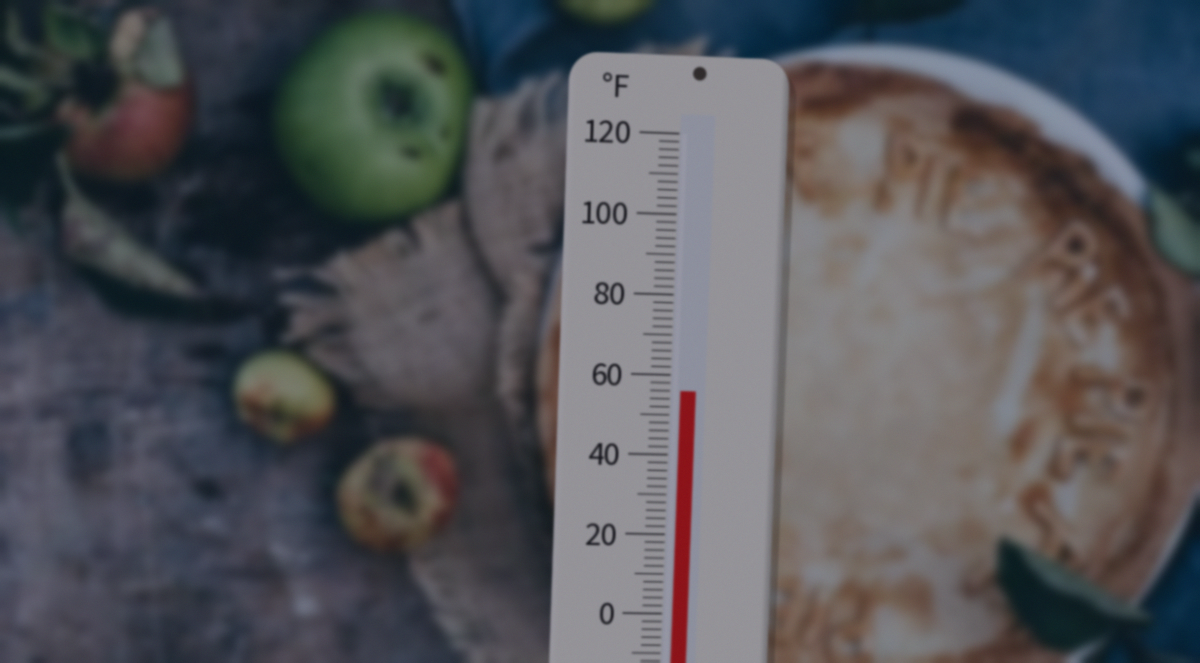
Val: 56 °F
